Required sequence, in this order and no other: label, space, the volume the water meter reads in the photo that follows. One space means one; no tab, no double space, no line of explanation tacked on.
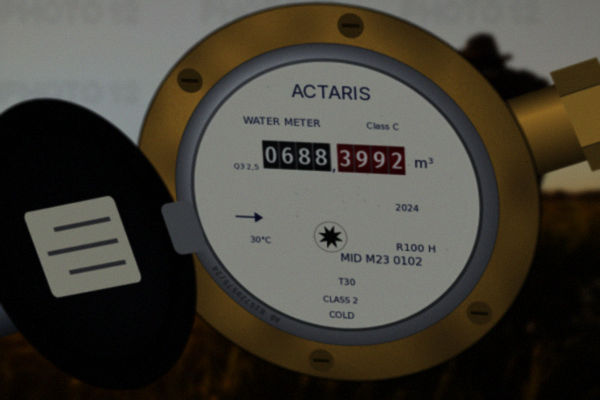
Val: 688.3992 m³
